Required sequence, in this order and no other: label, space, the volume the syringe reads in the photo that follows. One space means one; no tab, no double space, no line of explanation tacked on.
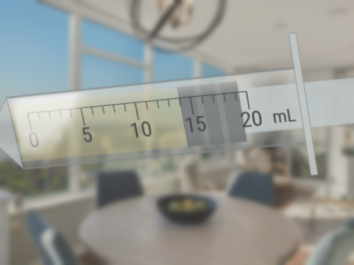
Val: 14 mL
